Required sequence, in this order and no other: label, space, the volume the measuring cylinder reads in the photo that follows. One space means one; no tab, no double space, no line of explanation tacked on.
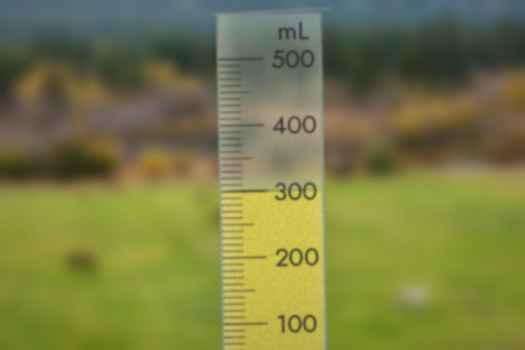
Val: 300 mL
